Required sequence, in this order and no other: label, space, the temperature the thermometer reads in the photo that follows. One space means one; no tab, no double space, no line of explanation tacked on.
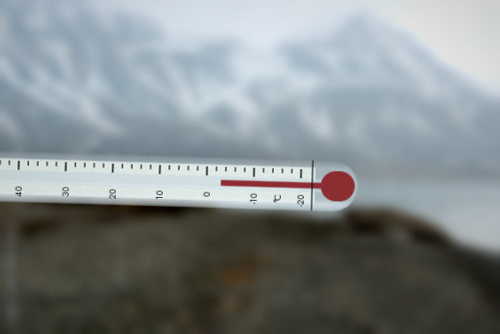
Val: -3 °C
